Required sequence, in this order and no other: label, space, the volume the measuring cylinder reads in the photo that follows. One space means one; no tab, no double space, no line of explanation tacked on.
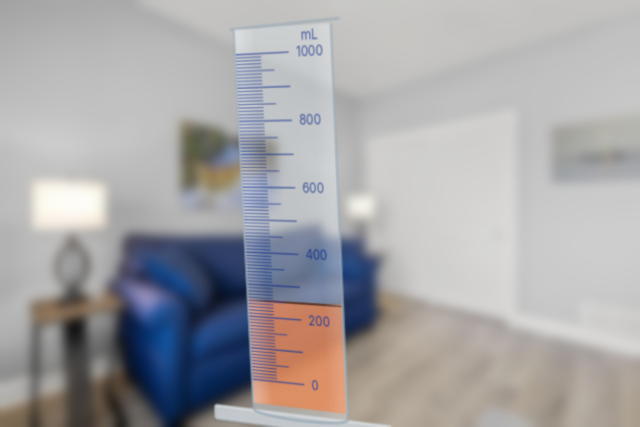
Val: 250 mL
